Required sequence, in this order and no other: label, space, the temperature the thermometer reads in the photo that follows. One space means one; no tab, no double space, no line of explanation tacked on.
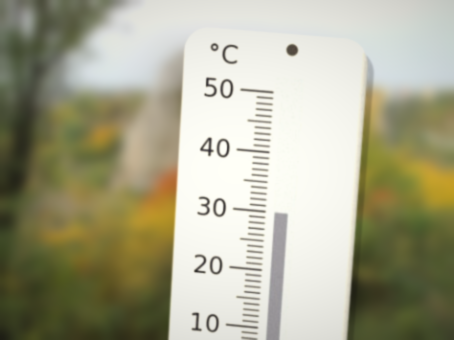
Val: 30 °C
